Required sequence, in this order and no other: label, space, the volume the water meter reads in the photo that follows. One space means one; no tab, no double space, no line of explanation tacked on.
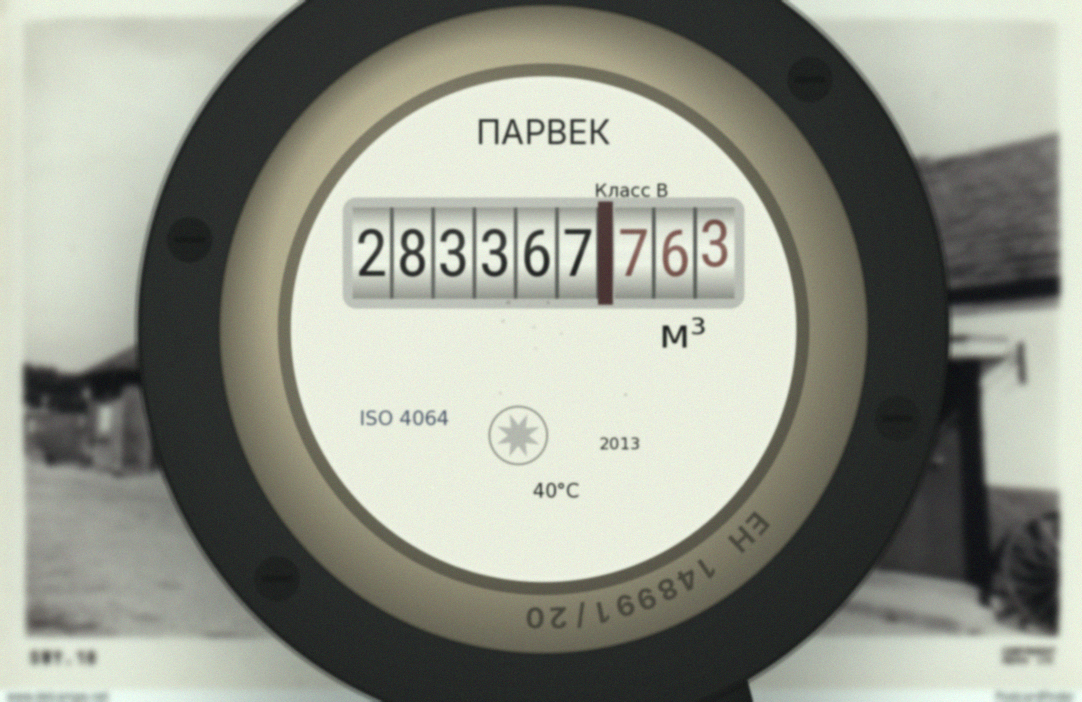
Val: 283367.763 m³
